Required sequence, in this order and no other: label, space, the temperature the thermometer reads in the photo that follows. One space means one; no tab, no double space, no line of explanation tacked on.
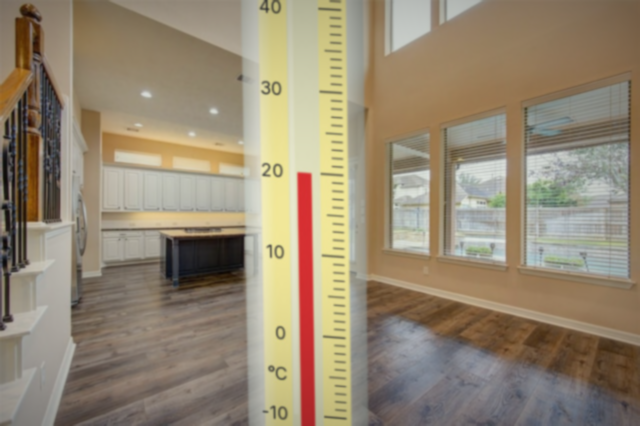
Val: 20 °C
